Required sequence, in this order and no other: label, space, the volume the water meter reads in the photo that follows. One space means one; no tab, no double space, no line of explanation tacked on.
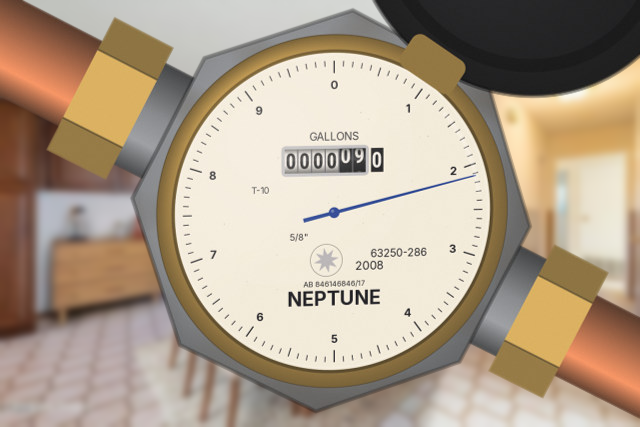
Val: 92.1 gal
